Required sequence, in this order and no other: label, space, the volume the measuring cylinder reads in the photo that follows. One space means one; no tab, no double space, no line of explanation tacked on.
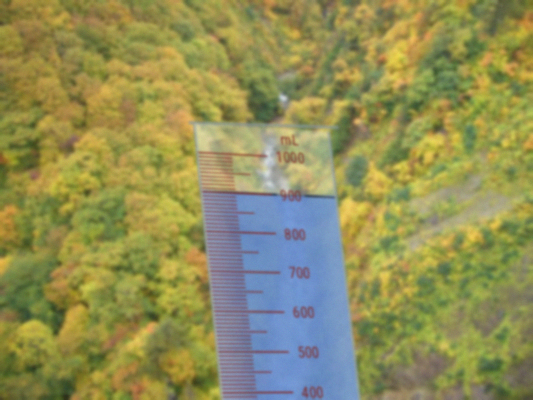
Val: 900 mL
